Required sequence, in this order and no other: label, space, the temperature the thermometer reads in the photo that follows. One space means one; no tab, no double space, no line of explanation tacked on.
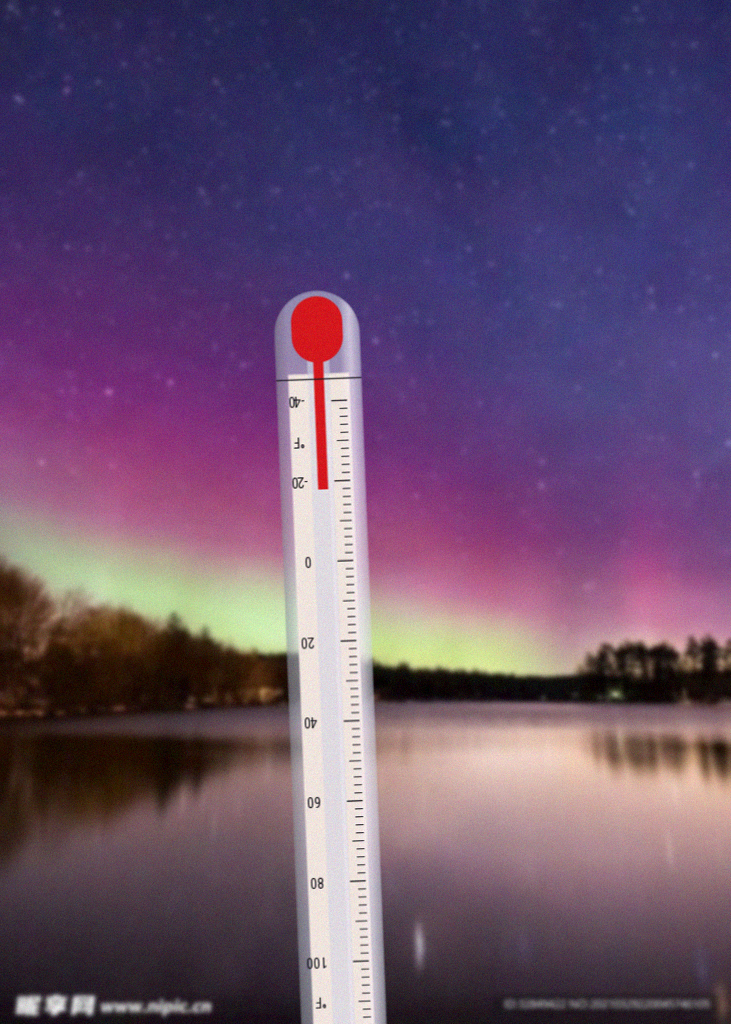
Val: -18 °F
